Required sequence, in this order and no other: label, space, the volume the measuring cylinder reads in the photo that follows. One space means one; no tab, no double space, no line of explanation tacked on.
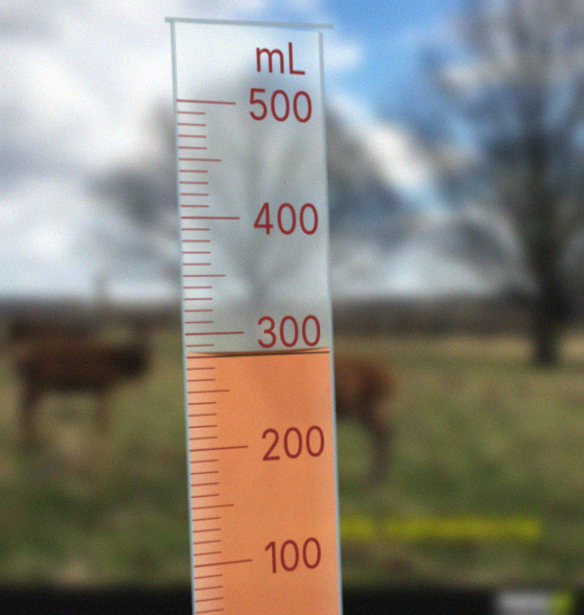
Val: 280 mL
